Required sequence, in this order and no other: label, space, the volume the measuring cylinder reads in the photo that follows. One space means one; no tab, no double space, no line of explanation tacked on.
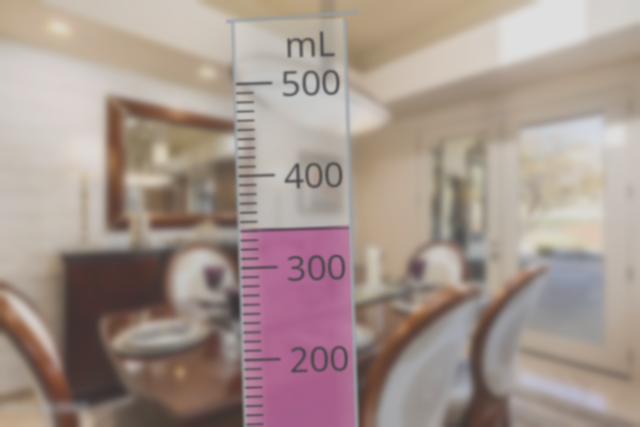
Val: 340 mL
